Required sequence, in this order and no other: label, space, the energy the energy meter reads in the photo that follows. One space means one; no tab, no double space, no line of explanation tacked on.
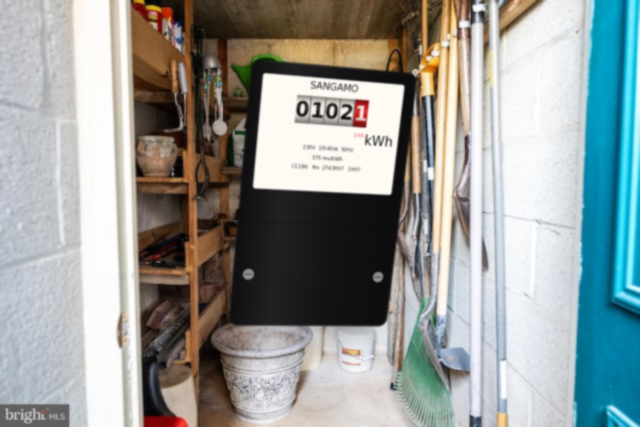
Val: 102.1 kWh
